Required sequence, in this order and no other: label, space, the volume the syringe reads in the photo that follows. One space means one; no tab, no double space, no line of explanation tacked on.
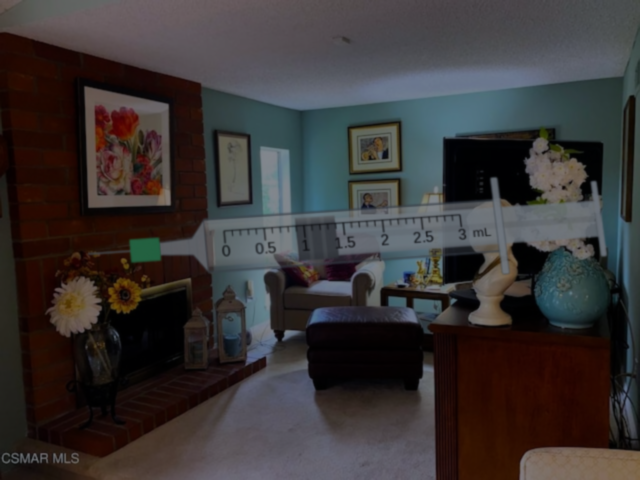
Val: 0.9 mL
